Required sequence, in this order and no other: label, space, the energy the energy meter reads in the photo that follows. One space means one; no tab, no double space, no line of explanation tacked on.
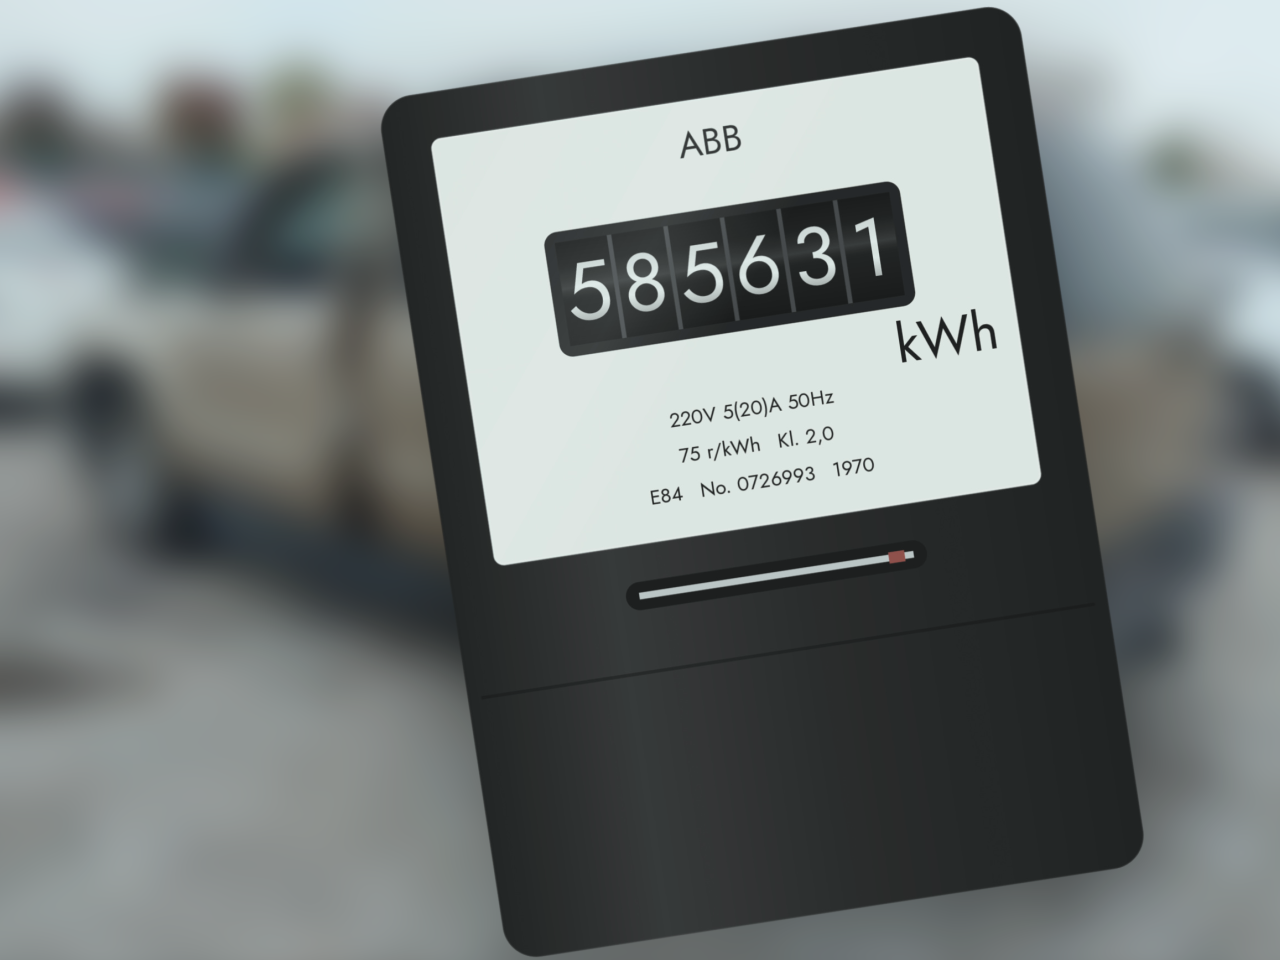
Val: 585631 kWh
